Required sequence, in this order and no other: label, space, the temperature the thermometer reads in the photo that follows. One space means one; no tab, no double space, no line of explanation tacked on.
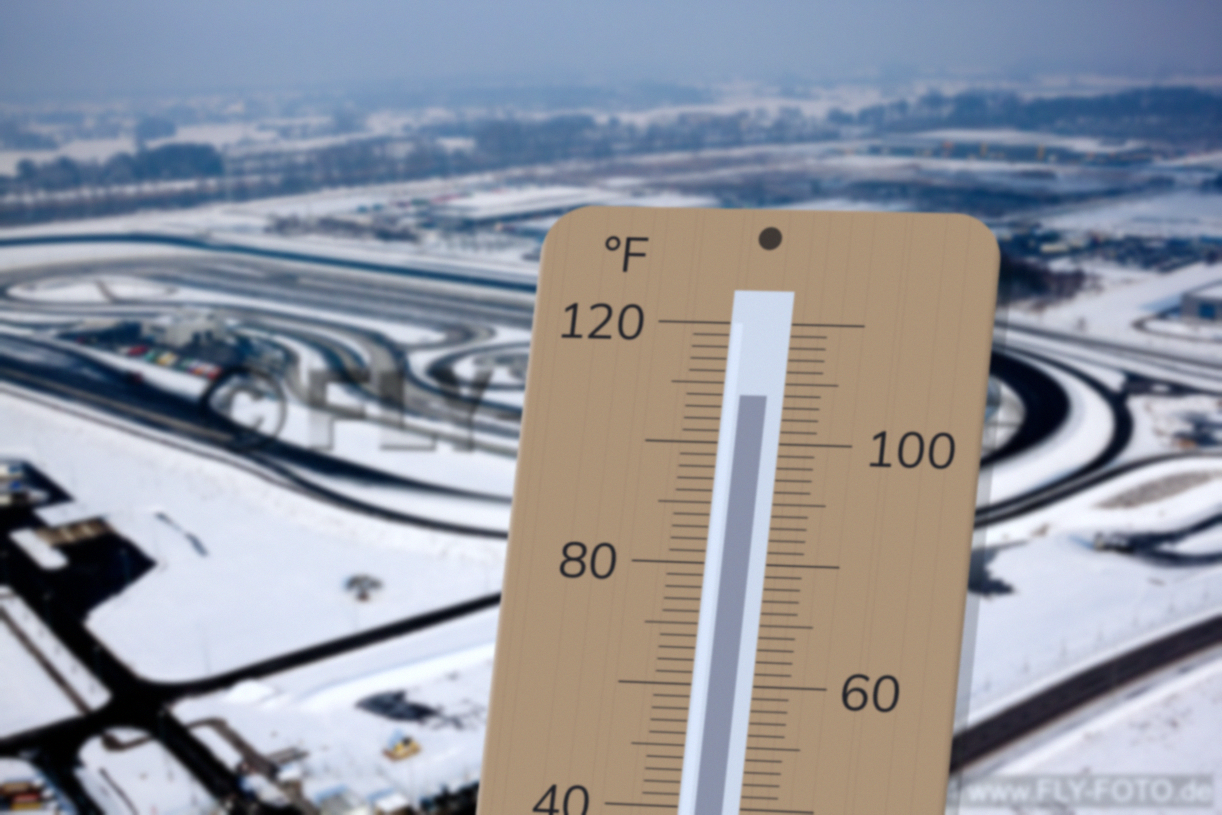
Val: 108 °F
